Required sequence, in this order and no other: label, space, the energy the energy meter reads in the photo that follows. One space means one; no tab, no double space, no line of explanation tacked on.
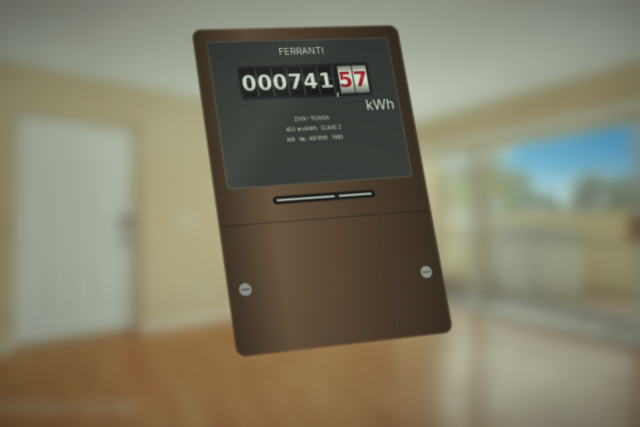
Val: 741.57 kWh
